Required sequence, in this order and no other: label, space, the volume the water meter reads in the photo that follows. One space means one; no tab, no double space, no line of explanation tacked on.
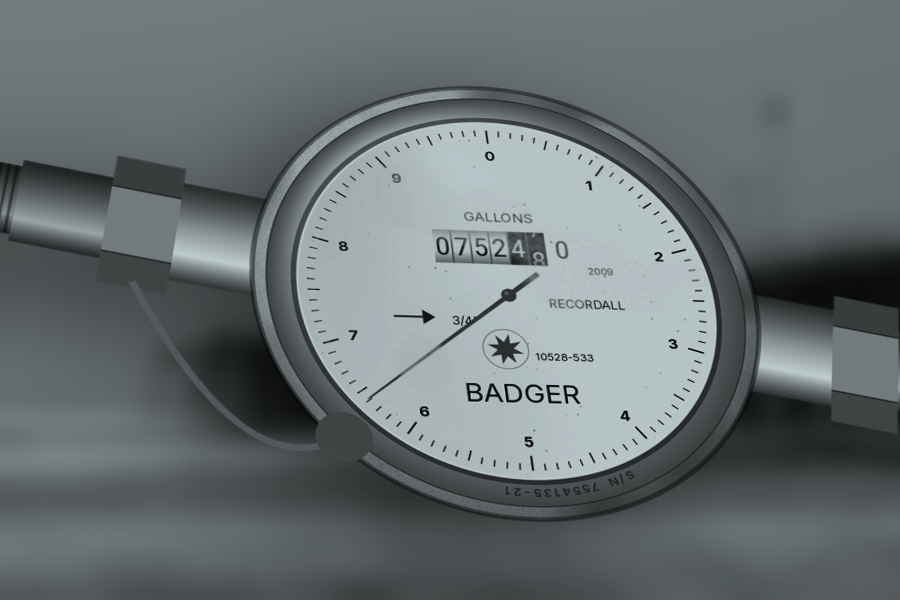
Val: 752476.4 gal
